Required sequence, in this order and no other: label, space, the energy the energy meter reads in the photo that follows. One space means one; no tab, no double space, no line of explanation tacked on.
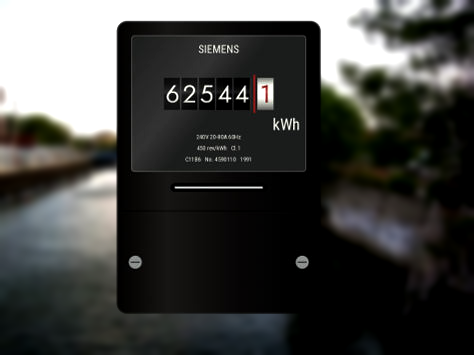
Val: 62544.1 kWh
